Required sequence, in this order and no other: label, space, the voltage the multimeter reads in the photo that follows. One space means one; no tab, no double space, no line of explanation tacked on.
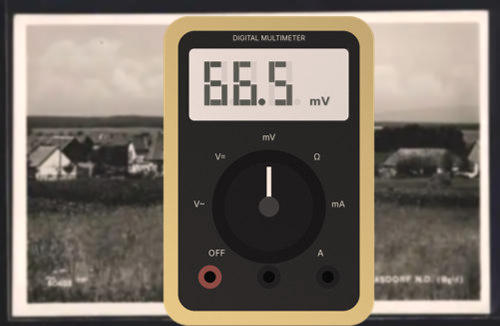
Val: 66.5 mV
